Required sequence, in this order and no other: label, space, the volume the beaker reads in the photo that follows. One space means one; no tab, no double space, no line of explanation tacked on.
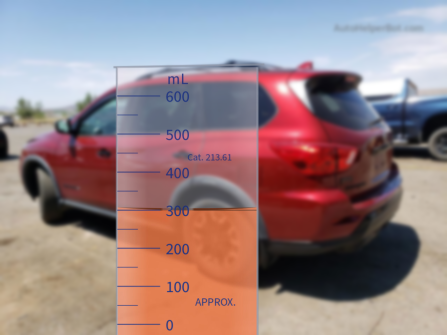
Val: 300 mL
